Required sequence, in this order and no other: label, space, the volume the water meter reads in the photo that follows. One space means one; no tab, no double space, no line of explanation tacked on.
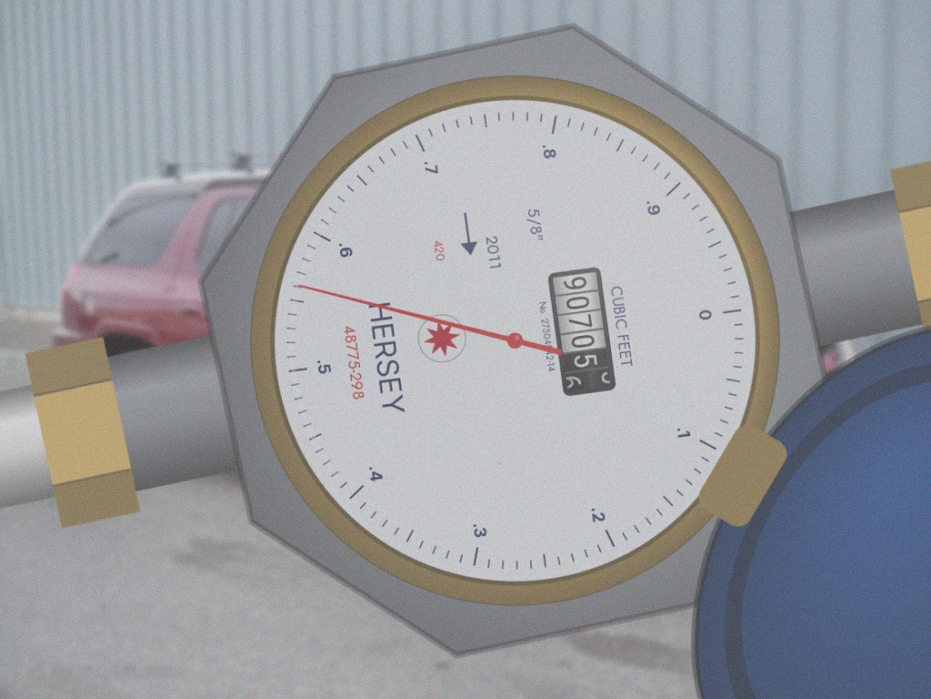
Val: 907055.56 ft³
